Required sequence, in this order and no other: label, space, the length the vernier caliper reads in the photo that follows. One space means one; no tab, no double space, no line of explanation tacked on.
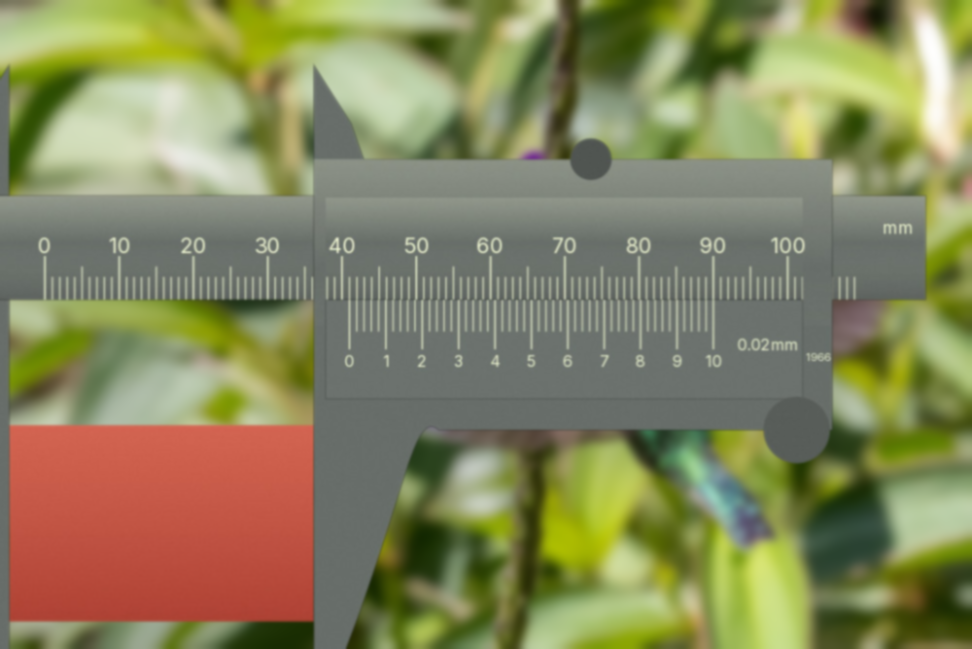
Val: 41.0 mm
